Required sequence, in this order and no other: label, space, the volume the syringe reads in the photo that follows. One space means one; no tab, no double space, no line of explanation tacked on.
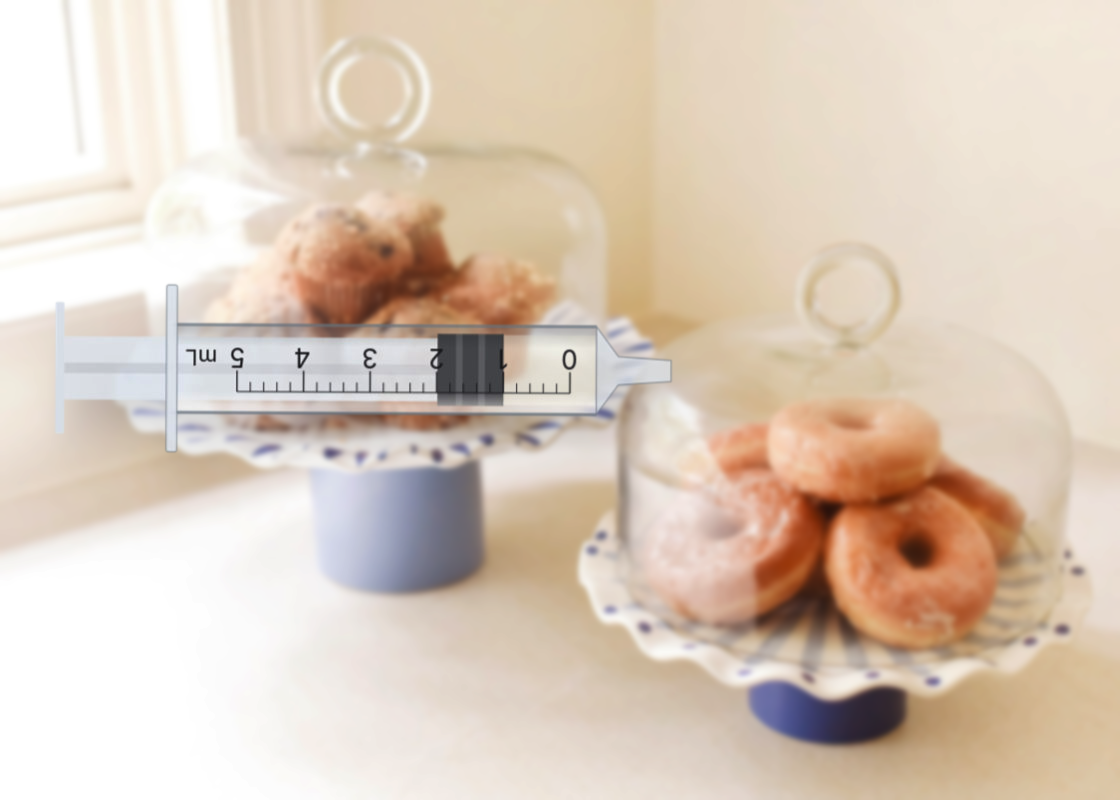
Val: 1 mL
